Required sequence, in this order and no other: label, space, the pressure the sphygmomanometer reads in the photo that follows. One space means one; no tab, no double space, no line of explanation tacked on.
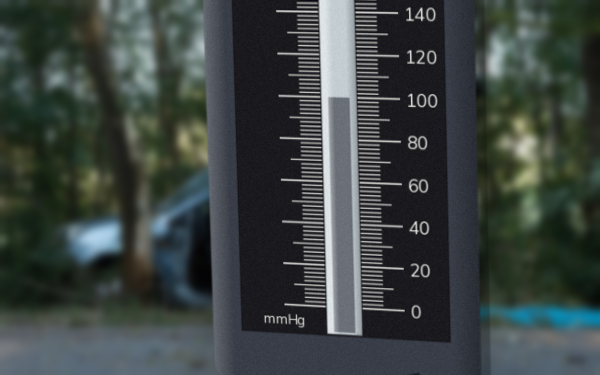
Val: 100 mmHg
